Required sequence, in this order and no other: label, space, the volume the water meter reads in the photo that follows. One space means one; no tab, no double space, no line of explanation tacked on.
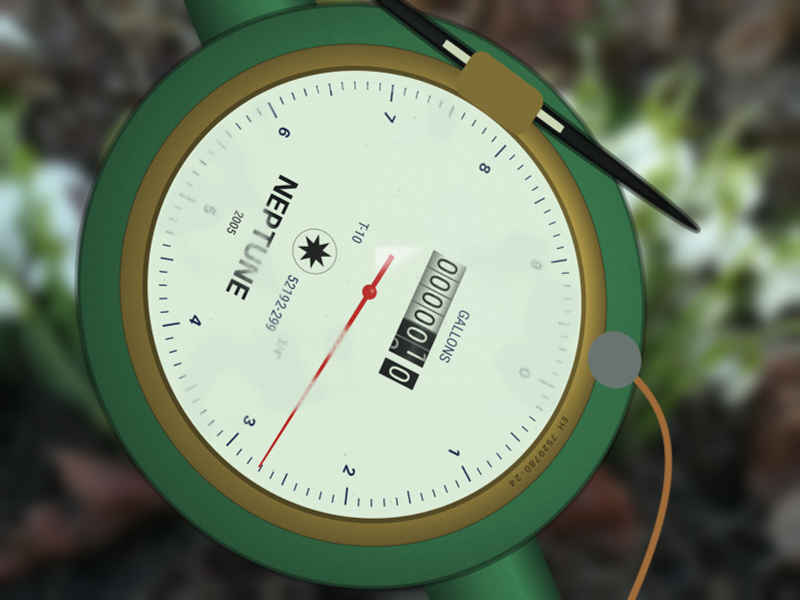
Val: 12.7 gal
